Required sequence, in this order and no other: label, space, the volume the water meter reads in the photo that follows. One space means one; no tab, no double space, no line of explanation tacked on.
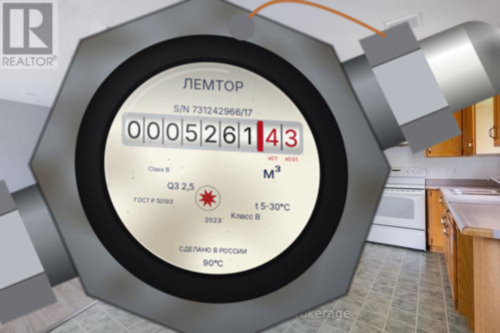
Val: 5261.43 m³
